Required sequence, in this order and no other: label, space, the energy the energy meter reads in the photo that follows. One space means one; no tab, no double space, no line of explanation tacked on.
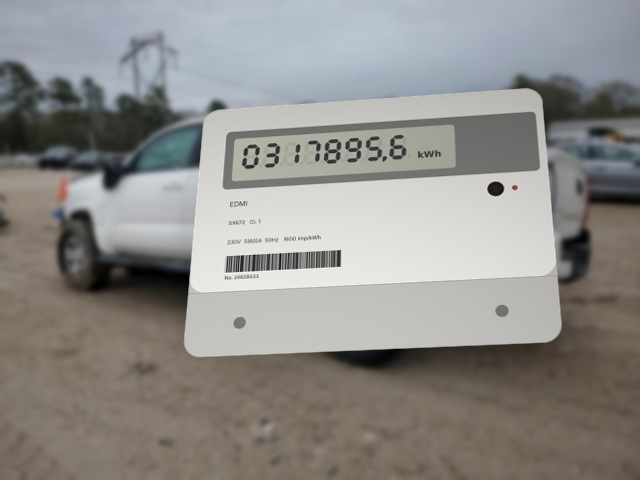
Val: 317895.6 kWh
